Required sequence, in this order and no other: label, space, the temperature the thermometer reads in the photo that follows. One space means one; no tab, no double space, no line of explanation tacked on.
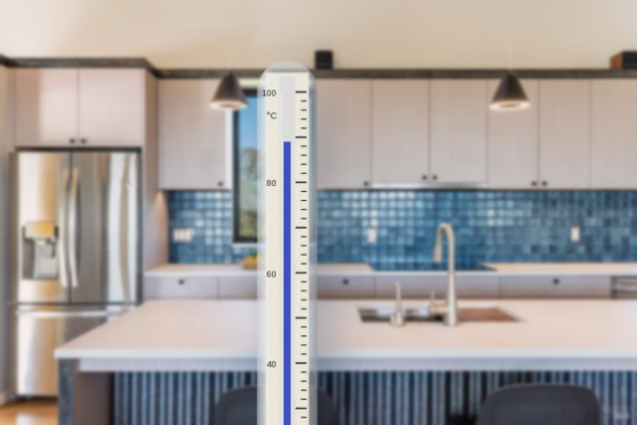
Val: 89 °C
